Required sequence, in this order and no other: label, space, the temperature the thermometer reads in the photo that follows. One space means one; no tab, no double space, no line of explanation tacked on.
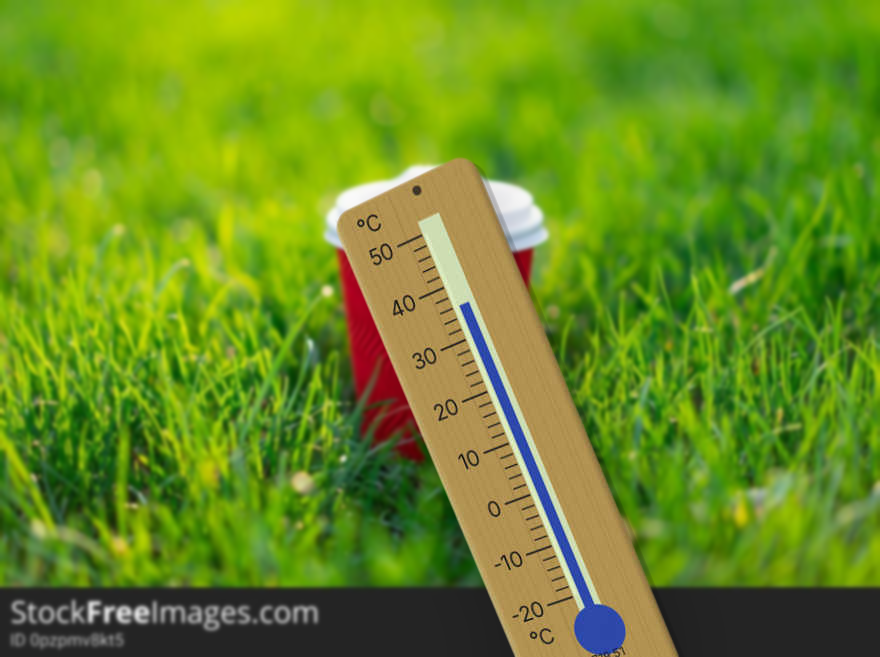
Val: 36 °C
